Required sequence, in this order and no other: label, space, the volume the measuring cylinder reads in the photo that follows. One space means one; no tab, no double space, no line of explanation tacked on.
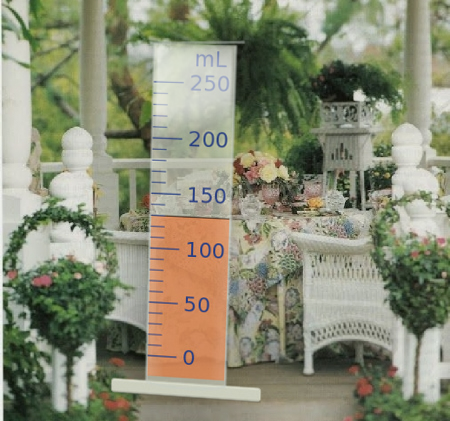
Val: 130 mL
